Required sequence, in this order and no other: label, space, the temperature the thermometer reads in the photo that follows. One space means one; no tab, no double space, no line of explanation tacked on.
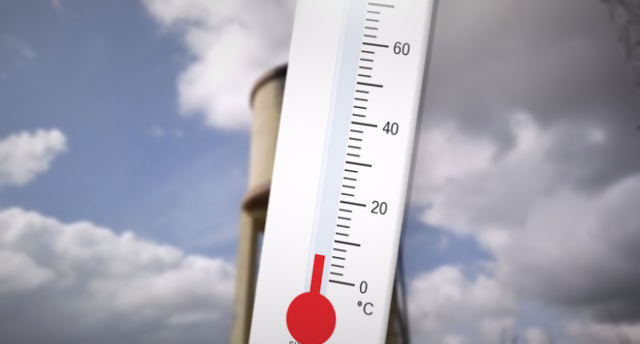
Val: 6 °C
